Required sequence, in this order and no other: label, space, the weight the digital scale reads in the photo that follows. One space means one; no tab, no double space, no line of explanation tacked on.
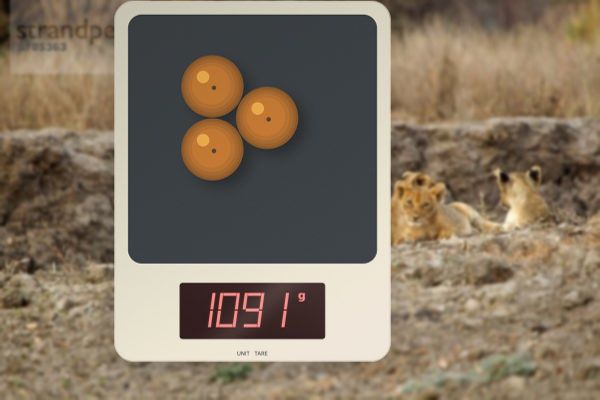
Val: 1091 g
